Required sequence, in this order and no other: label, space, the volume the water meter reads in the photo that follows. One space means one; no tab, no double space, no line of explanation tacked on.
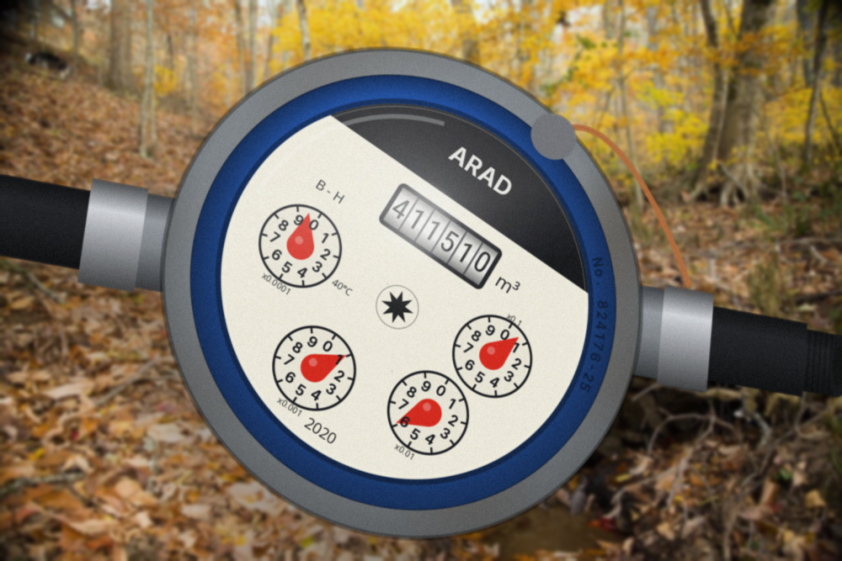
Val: 411510.0609 m³
